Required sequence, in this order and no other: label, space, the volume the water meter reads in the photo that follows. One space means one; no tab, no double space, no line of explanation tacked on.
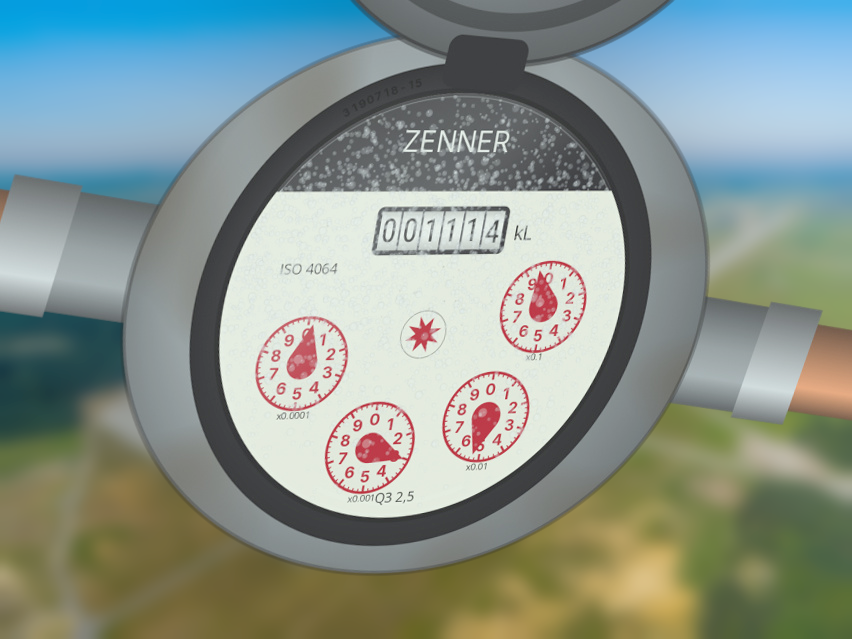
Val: 1113.9530 kL
